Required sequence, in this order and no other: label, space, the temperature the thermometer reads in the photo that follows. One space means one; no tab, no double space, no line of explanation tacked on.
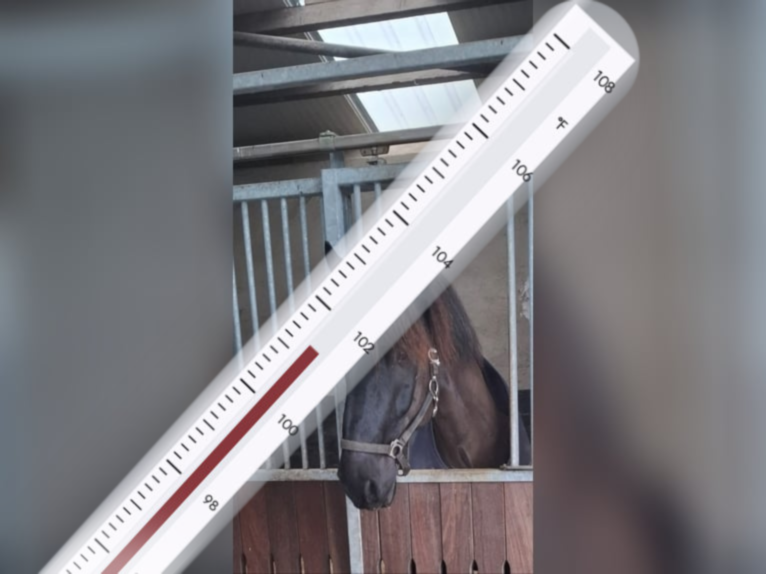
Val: 101.3 °F
